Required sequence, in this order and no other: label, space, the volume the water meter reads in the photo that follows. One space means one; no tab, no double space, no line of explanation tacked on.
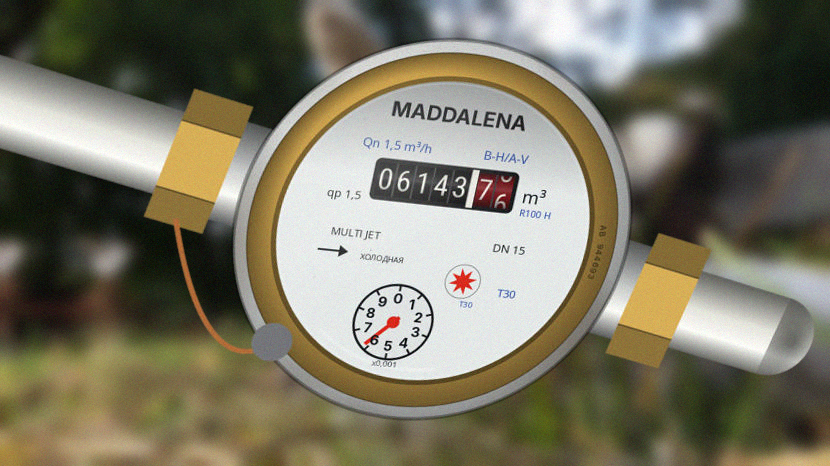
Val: 6143.756 m³
